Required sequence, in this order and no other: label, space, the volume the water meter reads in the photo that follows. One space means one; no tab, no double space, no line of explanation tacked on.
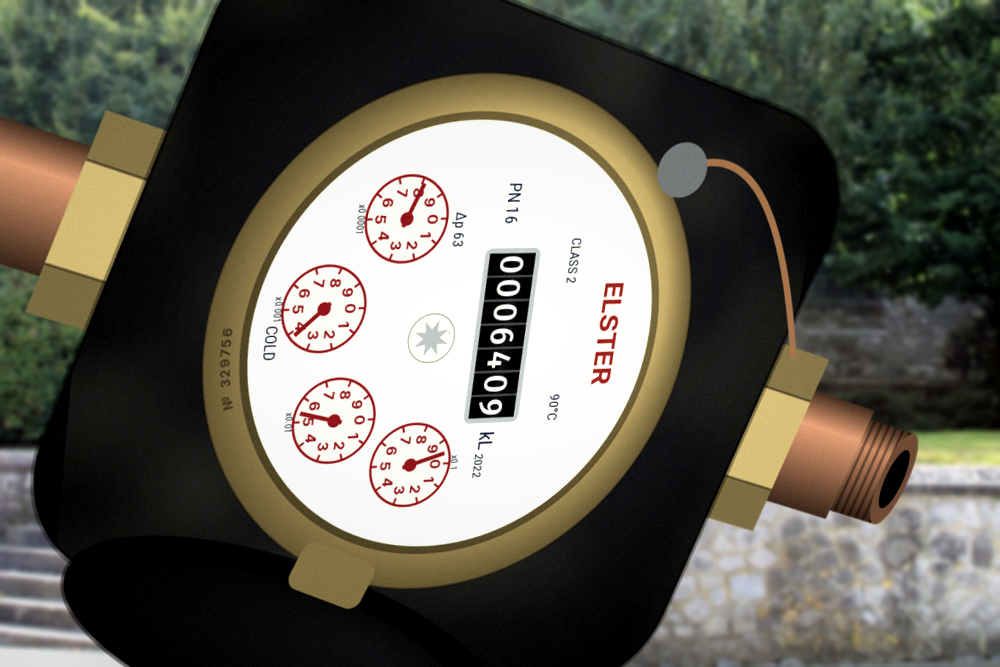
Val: 6408.9538 kL
